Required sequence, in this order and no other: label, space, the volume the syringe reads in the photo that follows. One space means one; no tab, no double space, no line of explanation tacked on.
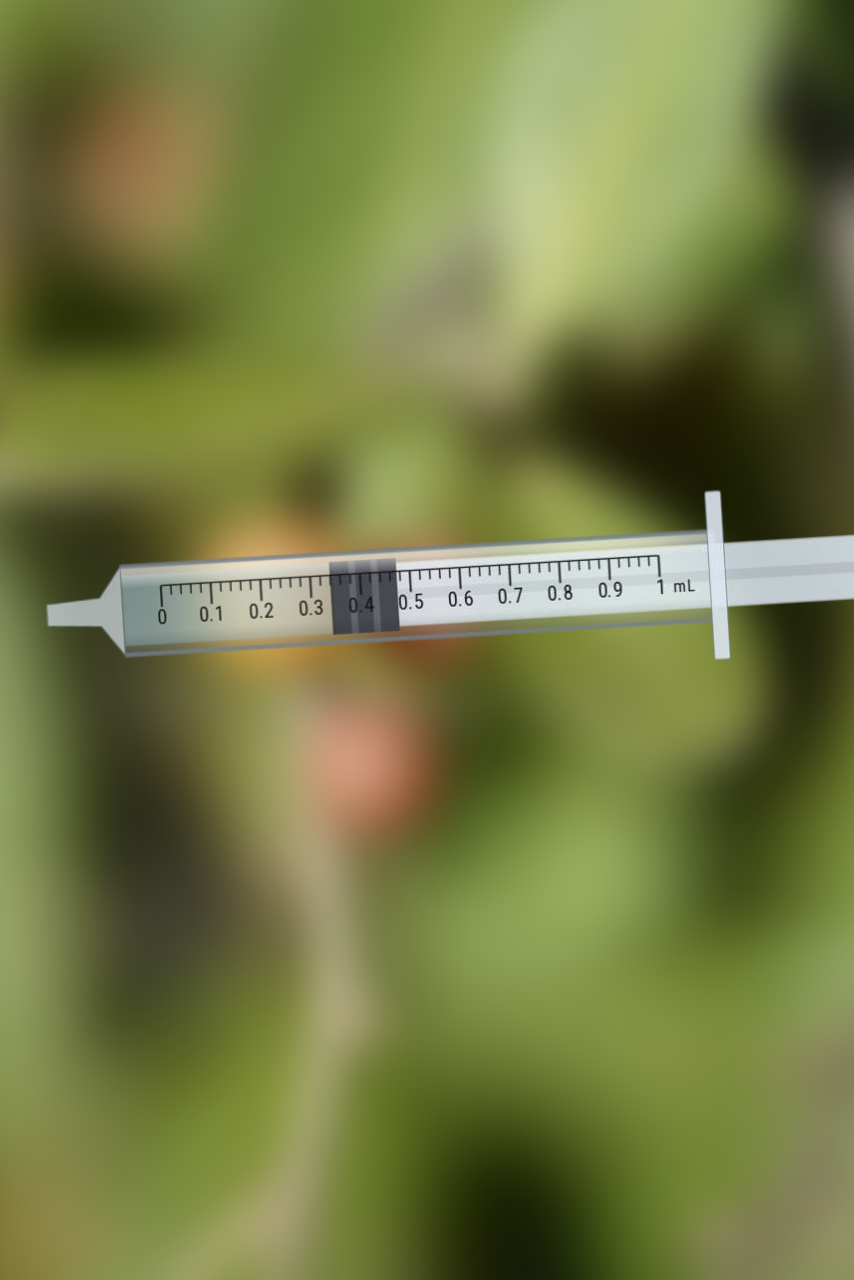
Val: 0.34 mL
